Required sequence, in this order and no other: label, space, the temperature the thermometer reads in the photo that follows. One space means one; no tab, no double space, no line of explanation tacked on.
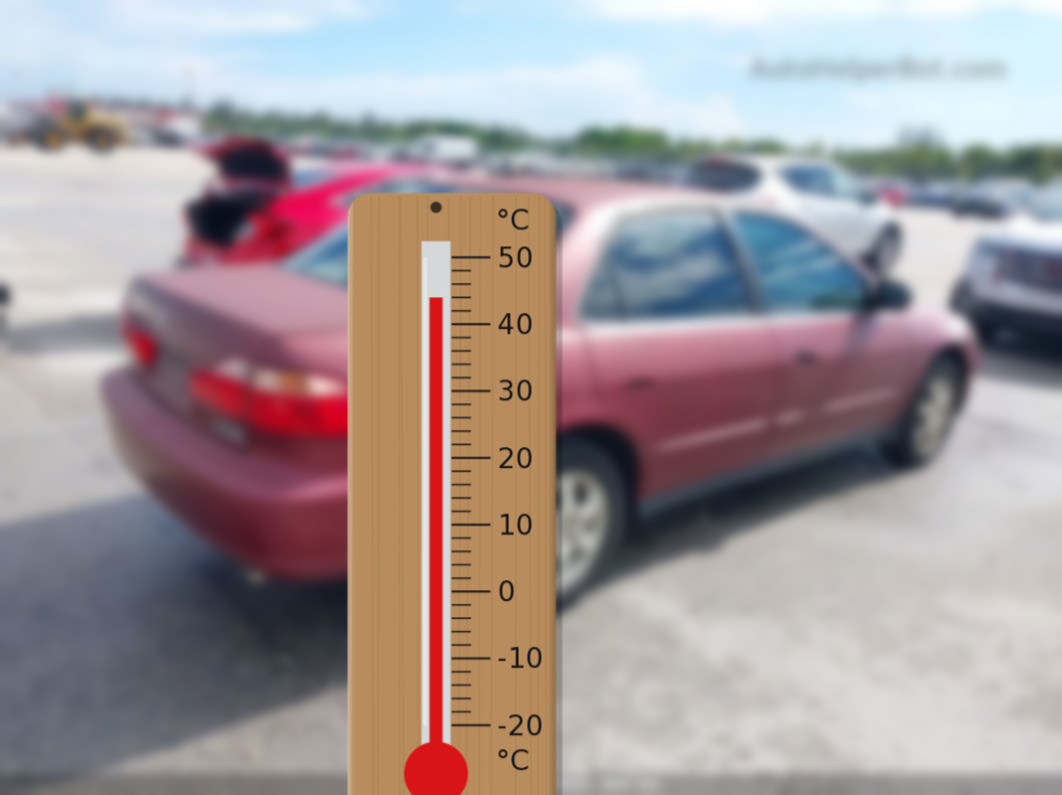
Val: 44 °C
